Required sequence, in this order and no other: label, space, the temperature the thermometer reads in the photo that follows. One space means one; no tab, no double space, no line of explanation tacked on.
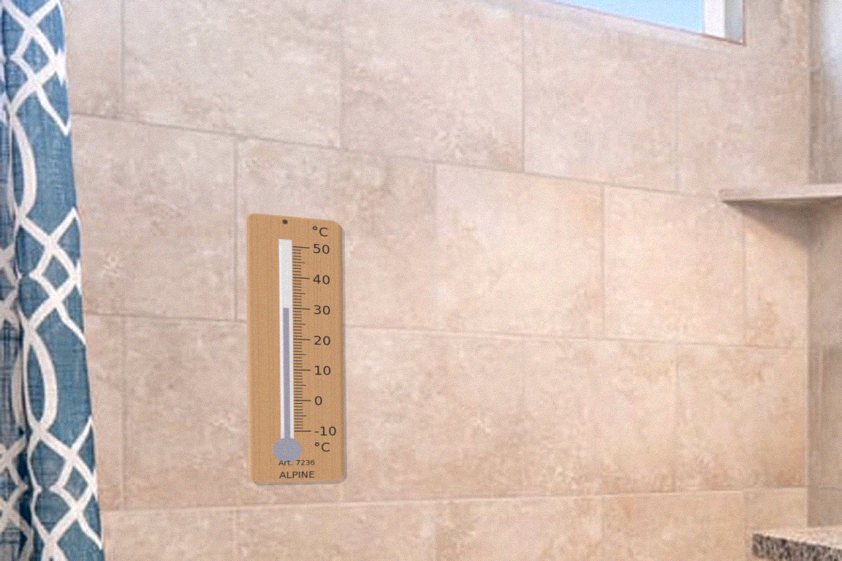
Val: 30 °C
